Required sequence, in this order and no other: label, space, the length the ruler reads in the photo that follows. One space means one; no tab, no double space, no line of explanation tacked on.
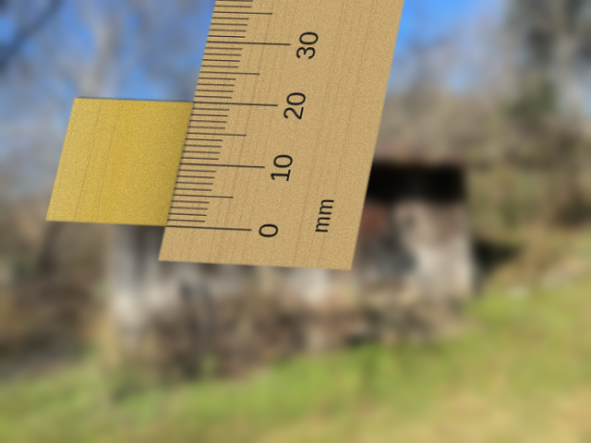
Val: 20 mm
